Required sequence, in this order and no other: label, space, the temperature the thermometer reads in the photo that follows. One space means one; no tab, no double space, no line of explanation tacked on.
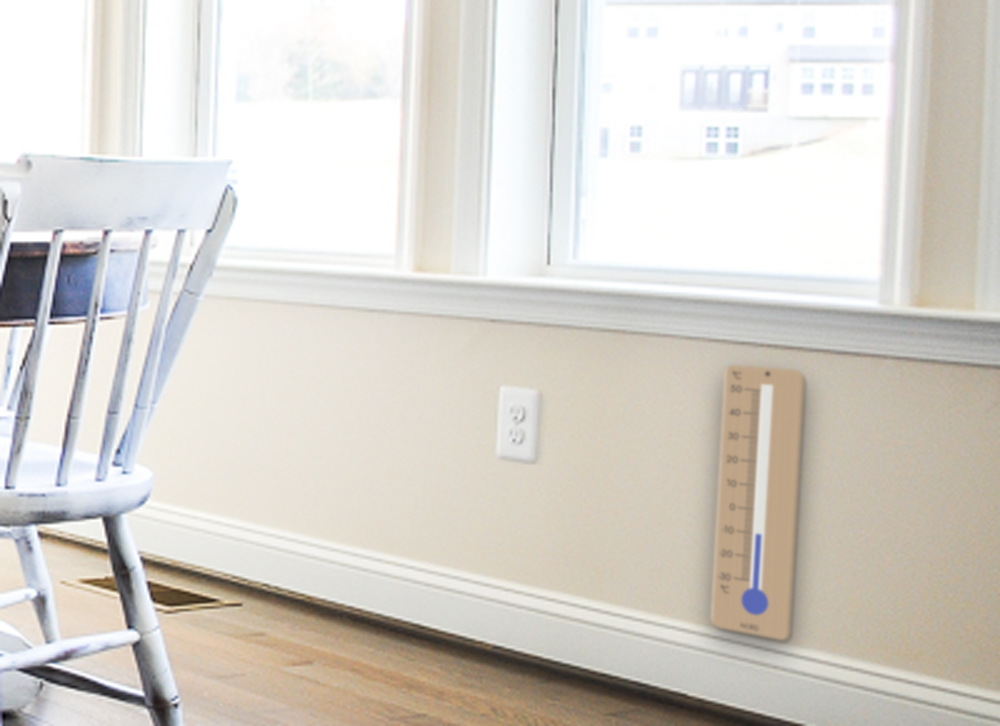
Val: -10 °C
